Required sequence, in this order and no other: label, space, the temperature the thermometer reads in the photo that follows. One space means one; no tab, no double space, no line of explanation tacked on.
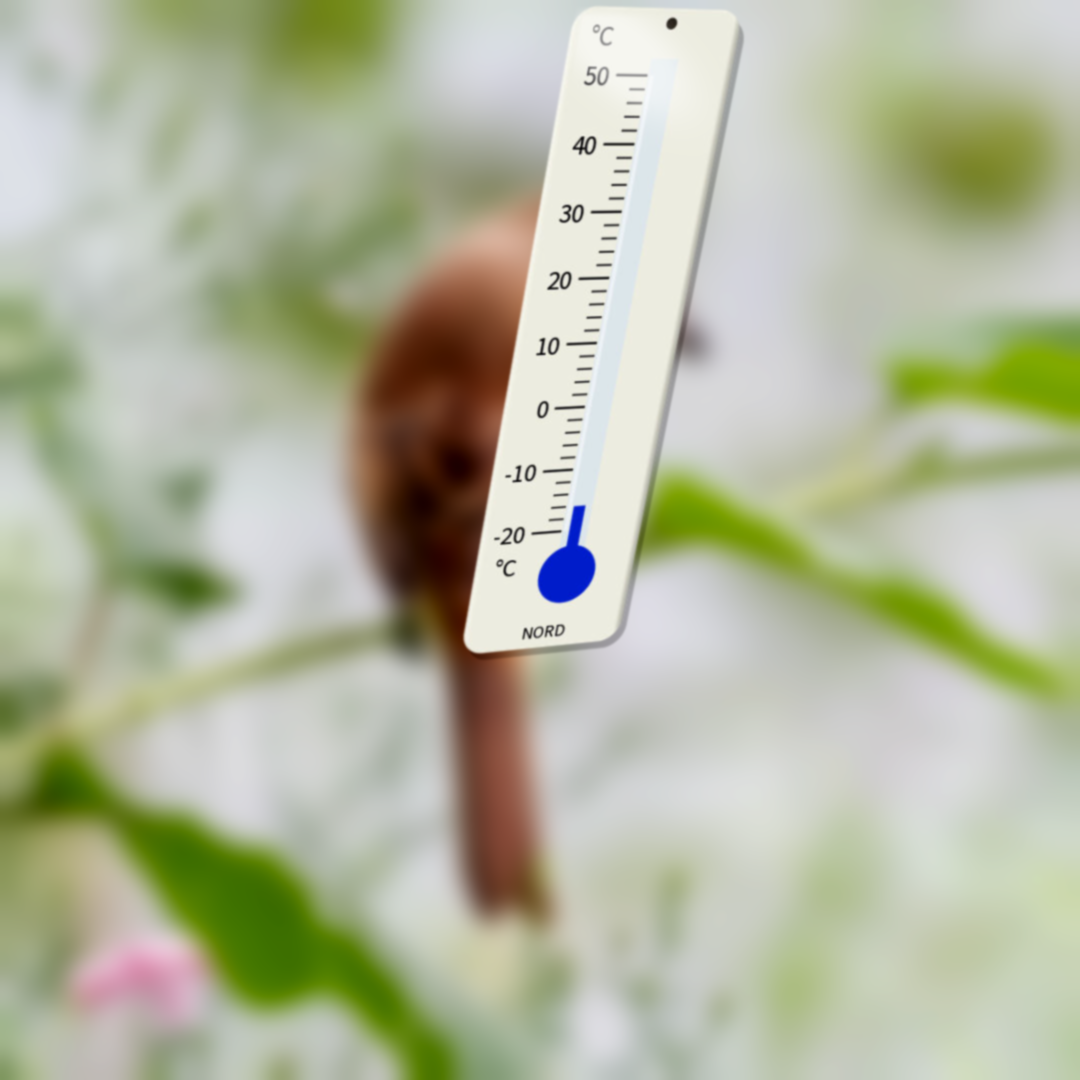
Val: -16 °C
